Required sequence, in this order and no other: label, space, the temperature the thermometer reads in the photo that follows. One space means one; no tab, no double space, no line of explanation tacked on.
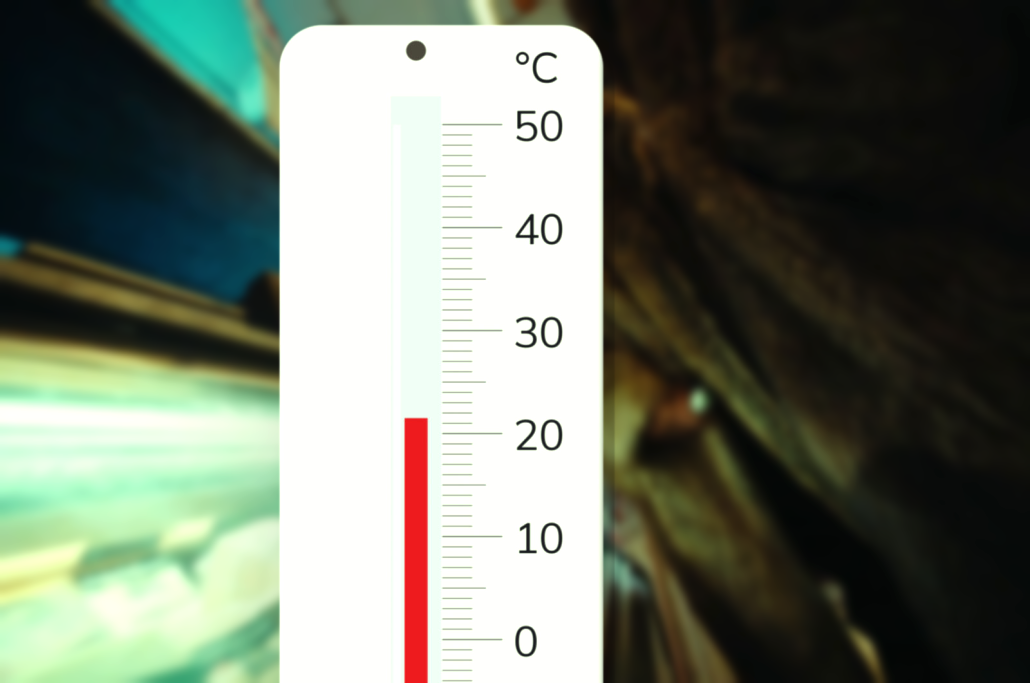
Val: 21.5 °C
